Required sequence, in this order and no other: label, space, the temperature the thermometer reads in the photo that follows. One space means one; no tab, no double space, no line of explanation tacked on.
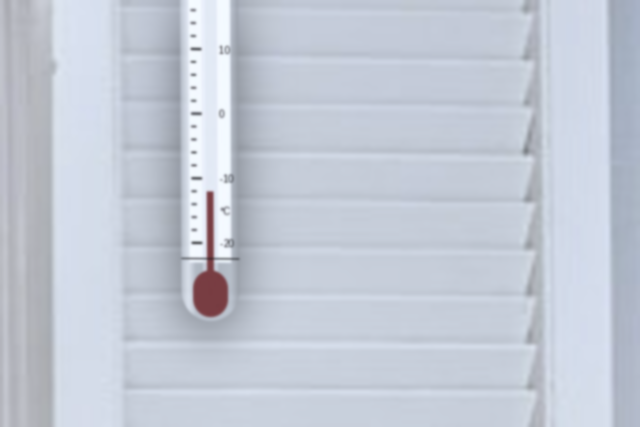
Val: -12 °C
